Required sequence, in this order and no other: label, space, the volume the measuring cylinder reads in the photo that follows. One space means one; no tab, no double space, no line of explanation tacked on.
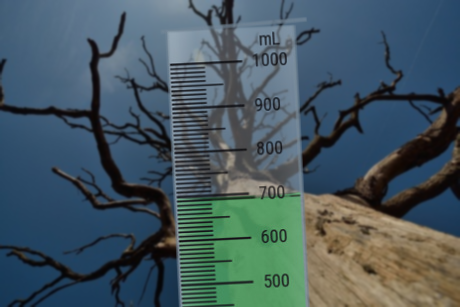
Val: 690 mL
